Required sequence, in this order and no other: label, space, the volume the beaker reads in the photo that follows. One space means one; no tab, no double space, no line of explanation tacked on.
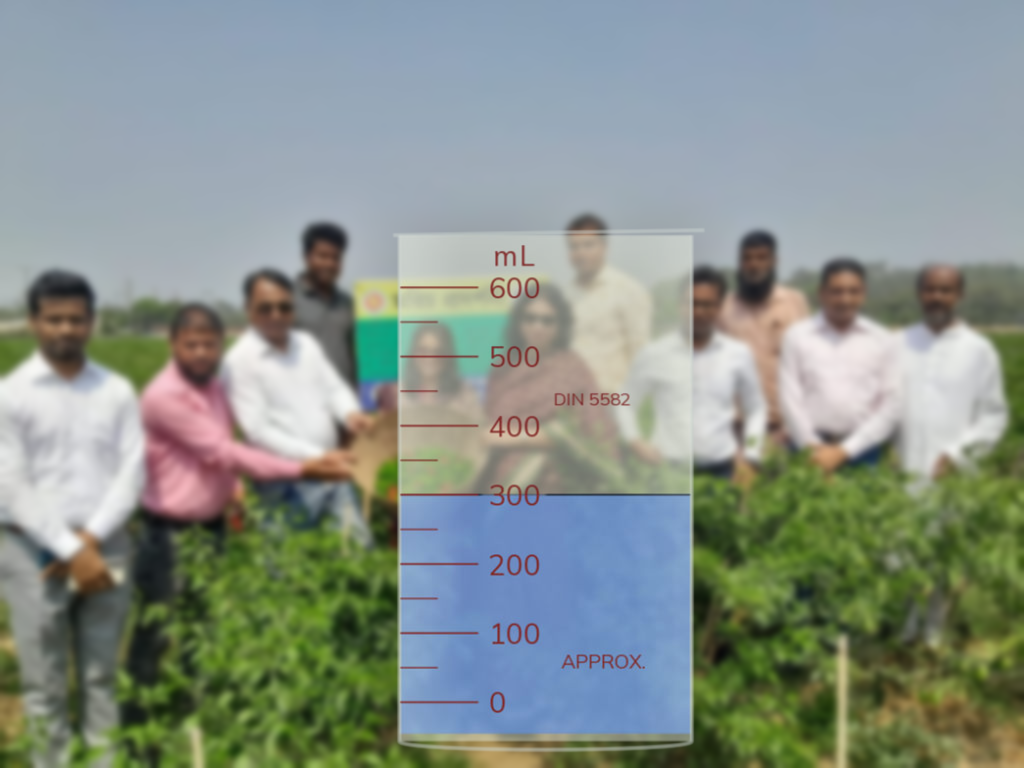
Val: 300 mL
